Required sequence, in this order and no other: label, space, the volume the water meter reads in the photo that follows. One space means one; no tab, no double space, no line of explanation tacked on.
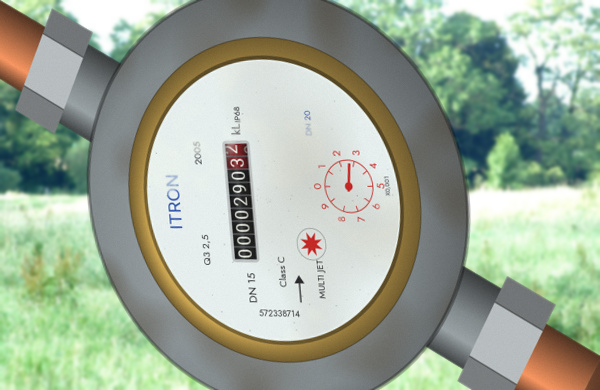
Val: 290.322 kL
